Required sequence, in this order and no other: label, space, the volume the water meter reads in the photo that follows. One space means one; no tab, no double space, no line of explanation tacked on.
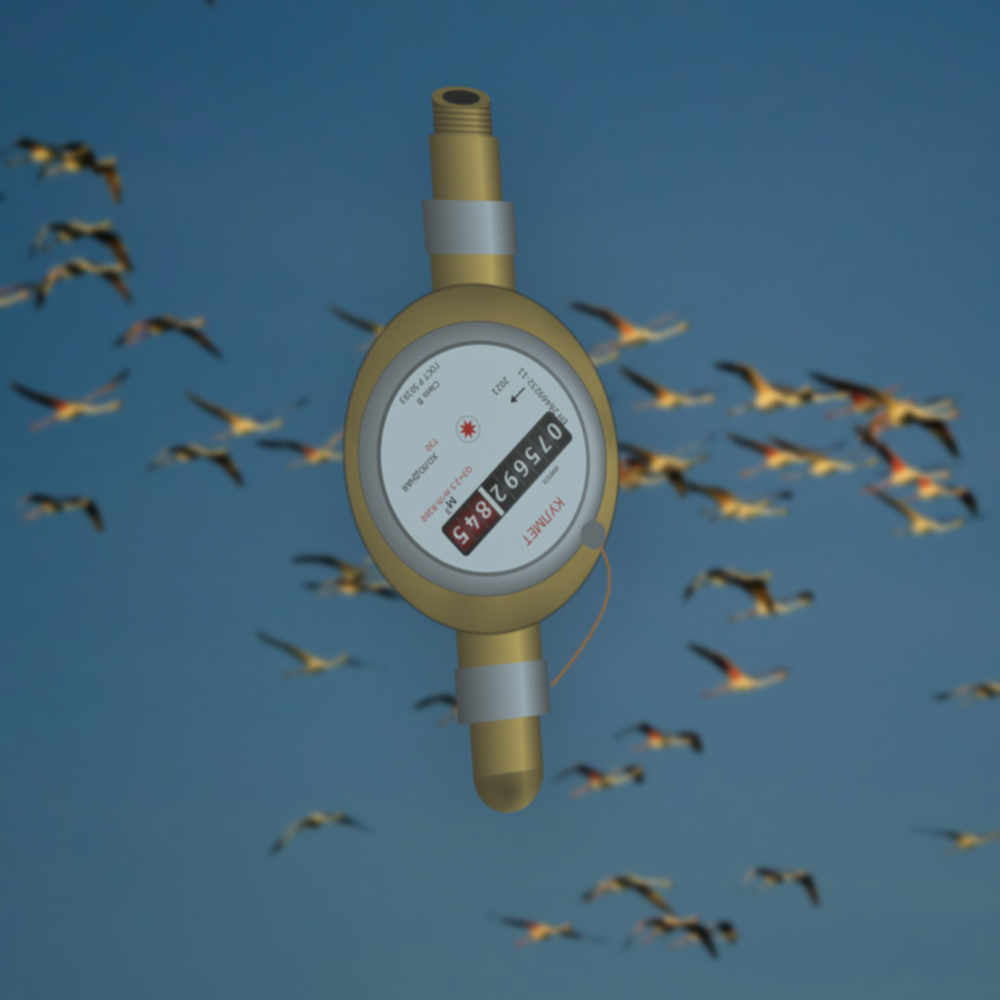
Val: 75692.845 m³
